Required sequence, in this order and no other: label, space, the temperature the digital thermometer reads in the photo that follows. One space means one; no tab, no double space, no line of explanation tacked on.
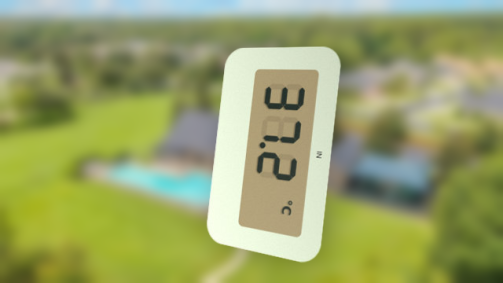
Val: 37.2 °C
